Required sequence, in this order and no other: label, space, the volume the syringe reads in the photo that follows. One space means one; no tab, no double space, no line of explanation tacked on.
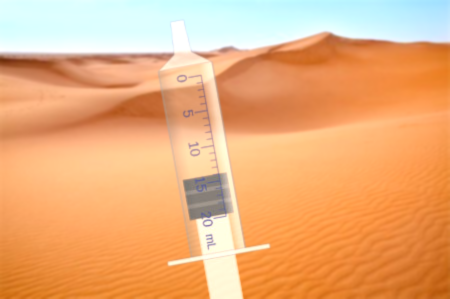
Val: 14 mL
